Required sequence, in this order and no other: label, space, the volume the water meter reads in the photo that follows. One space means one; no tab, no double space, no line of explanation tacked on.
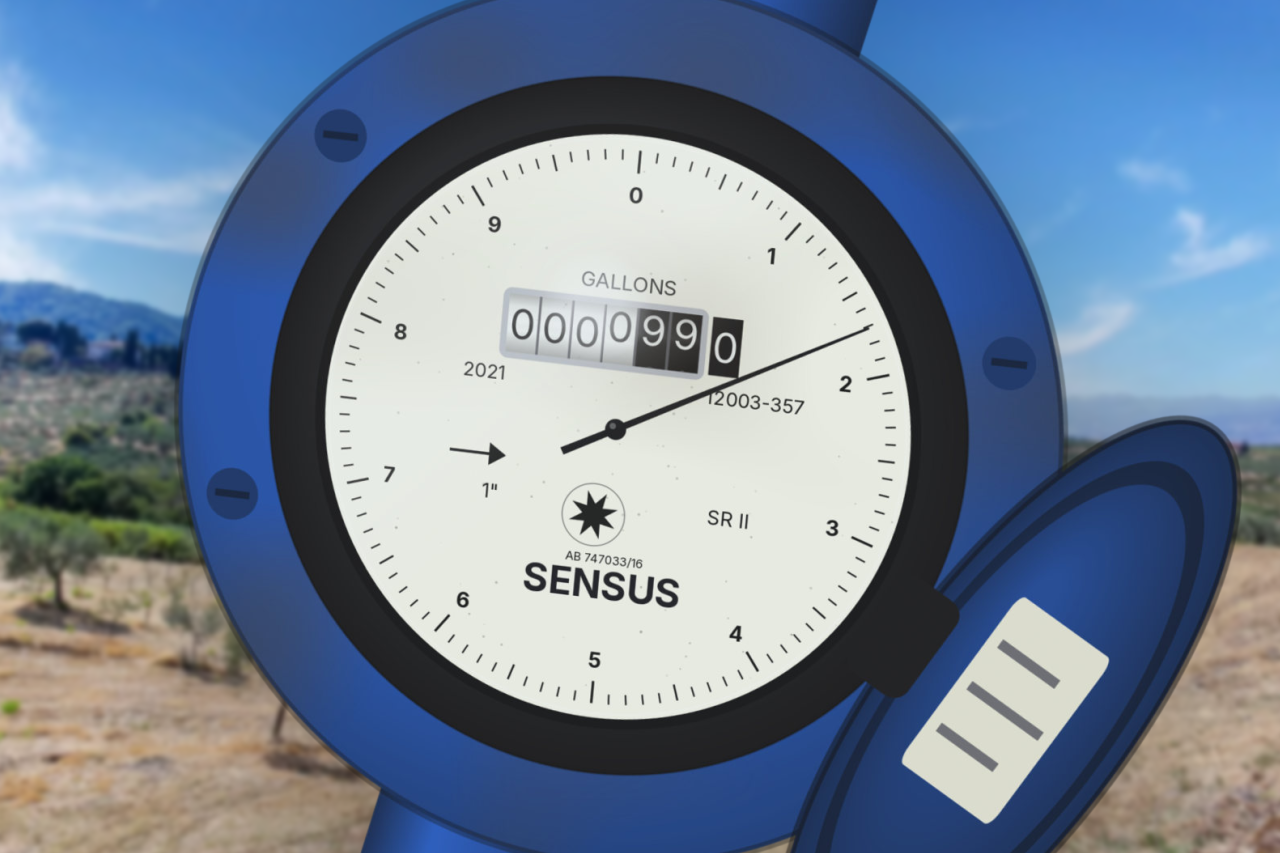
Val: 991.7 gal
